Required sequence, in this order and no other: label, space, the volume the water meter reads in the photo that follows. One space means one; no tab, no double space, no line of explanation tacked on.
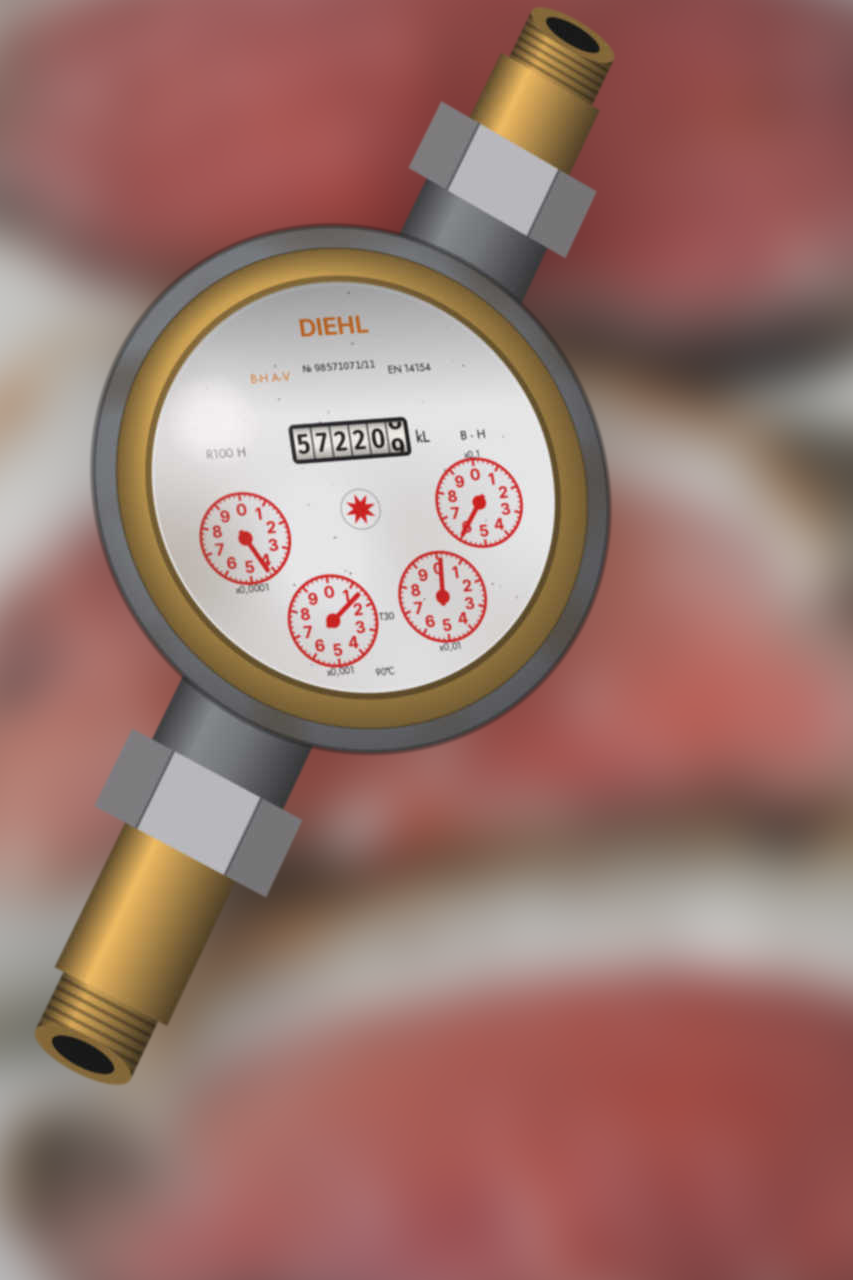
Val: 572208.6014 kL
